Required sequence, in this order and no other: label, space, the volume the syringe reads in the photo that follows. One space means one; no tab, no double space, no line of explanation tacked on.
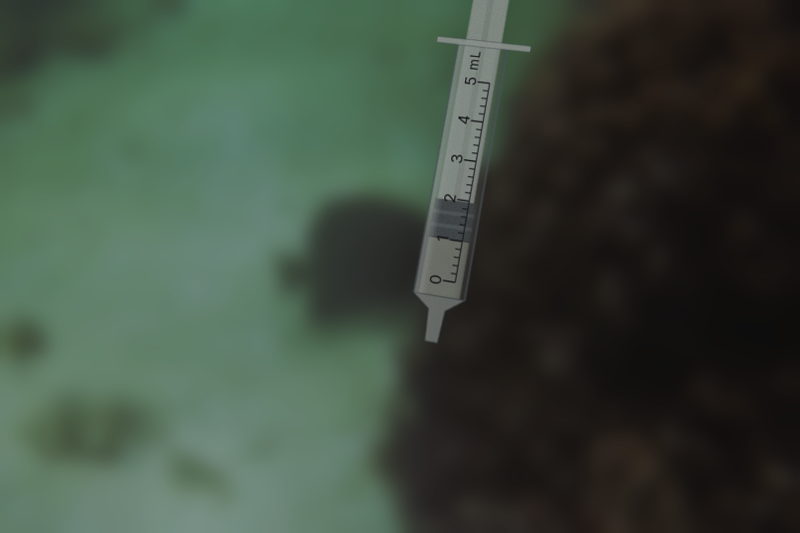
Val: 1 mL
